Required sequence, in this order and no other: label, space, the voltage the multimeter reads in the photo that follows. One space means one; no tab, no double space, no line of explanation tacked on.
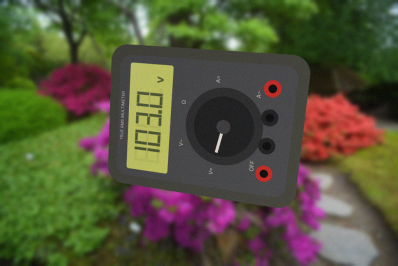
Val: 103.0 V
